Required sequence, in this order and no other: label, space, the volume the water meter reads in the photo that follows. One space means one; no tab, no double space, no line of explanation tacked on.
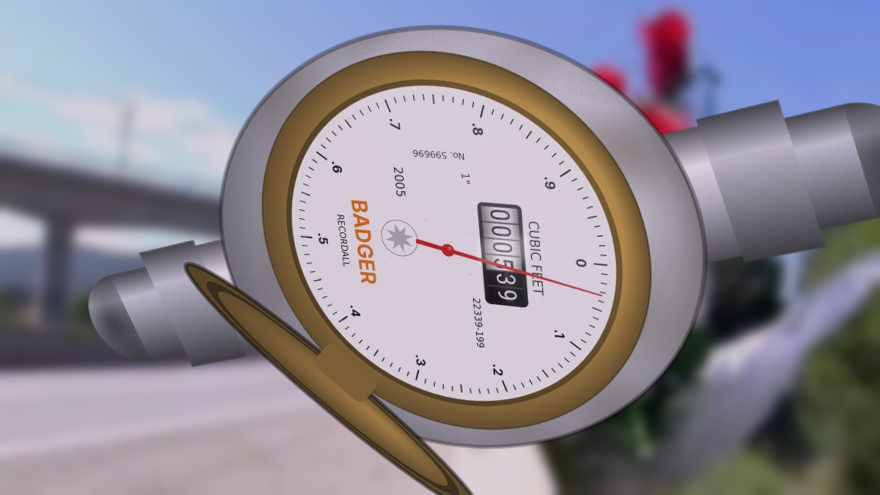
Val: 539.03 ft³
